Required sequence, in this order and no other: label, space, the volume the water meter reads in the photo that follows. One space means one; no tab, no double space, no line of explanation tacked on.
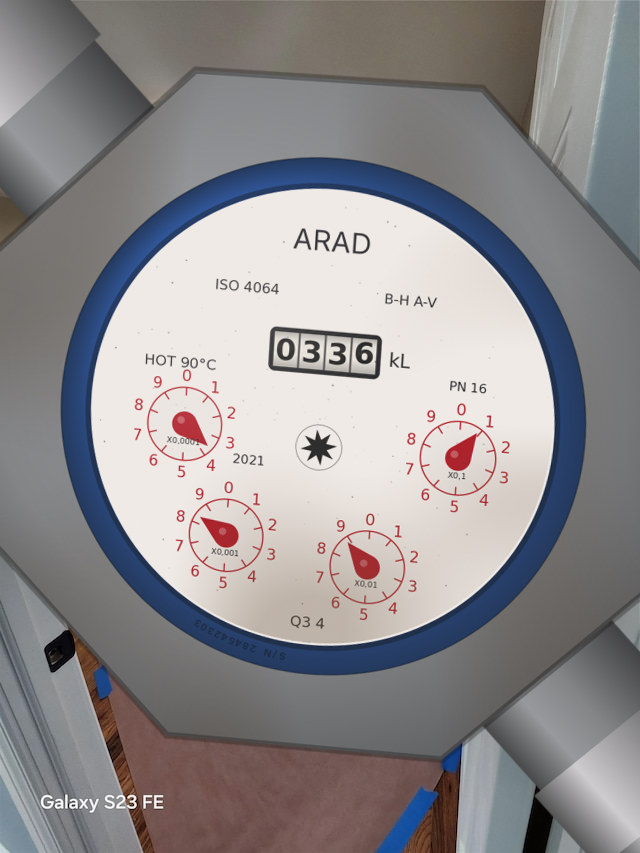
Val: 336.0883 kL
